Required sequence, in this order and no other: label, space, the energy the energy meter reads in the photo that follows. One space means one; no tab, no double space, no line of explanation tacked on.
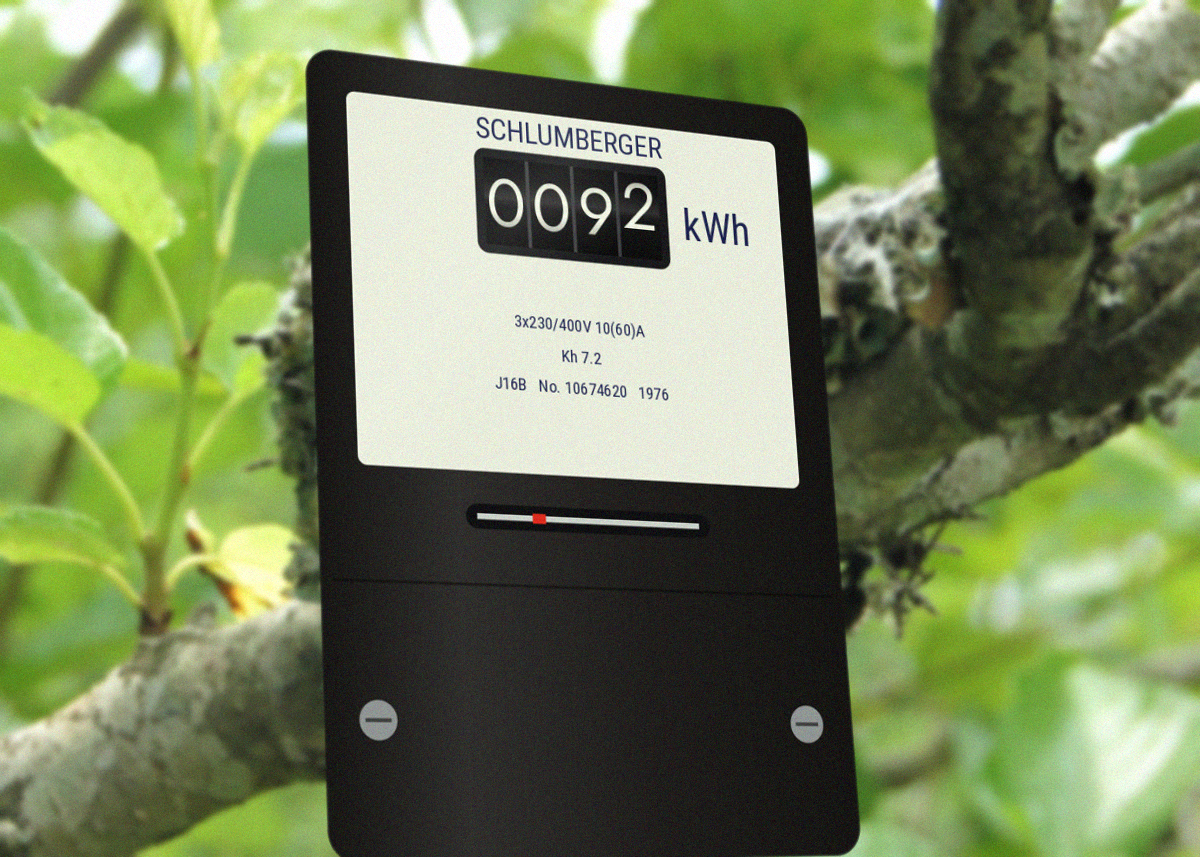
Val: 92 kWh
